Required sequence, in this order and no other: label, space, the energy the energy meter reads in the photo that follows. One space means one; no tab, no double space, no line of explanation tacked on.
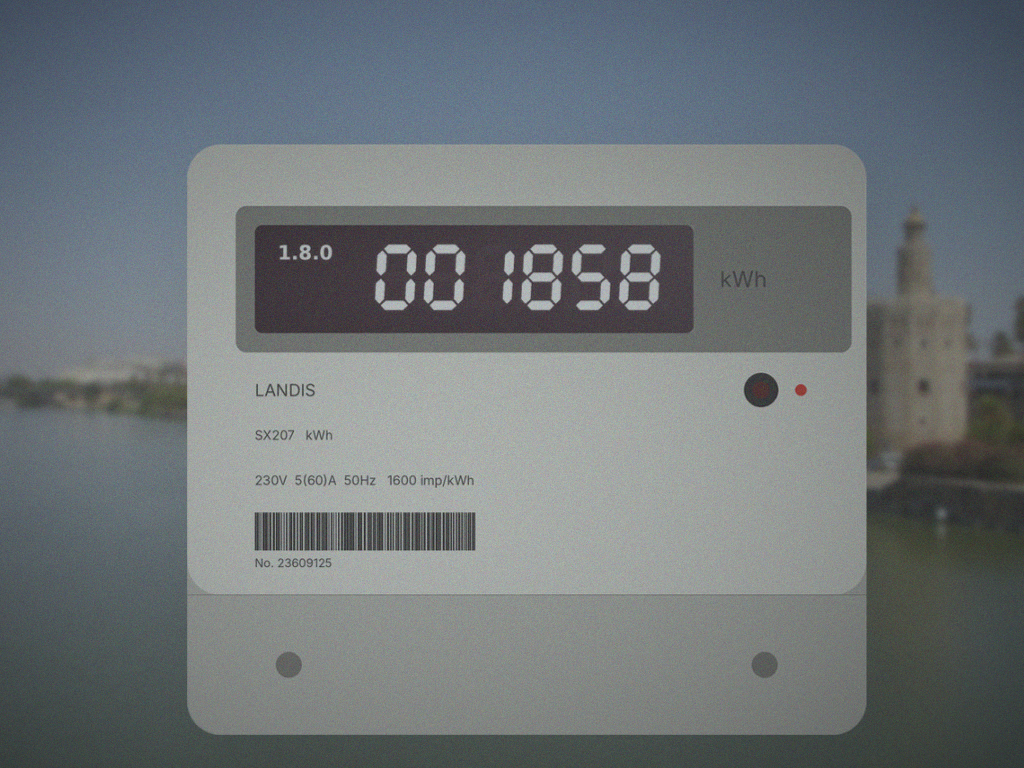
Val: 1858 kWh
